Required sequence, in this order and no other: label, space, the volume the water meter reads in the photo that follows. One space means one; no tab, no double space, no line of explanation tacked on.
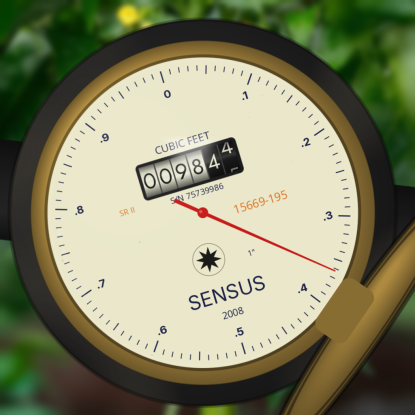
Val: 9844.36 ft³
